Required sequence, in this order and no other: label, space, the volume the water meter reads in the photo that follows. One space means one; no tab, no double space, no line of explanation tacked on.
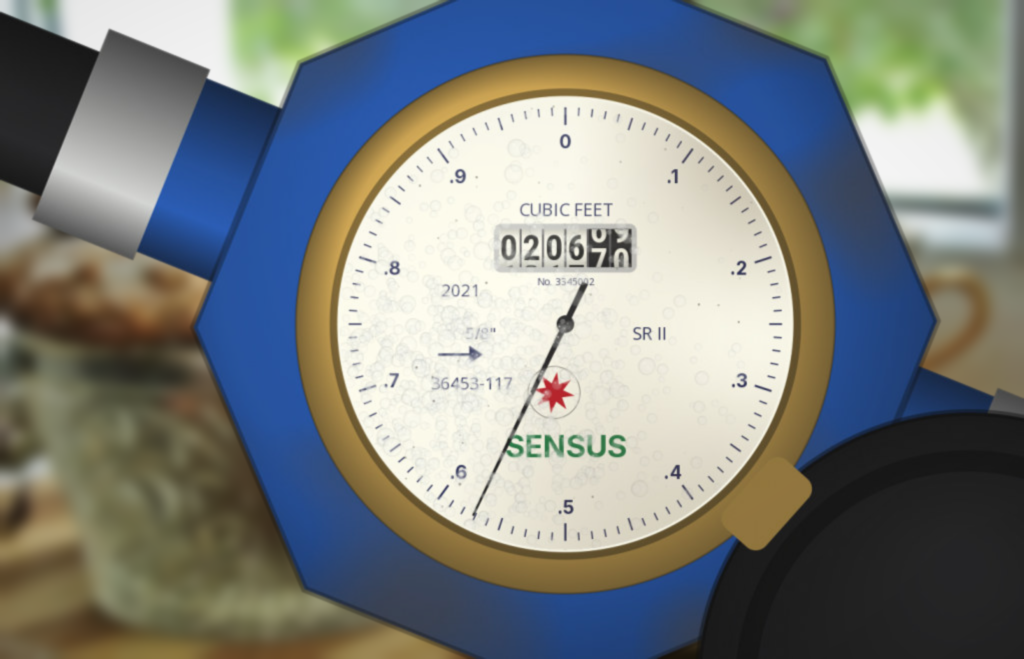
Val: 20669.57 ft³
